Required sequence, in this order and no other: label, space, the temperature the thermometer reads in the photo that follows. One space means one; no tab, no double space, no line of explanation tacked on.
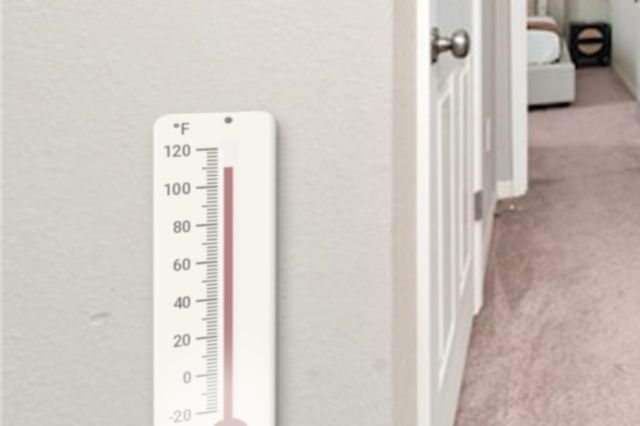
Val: 110 °F
